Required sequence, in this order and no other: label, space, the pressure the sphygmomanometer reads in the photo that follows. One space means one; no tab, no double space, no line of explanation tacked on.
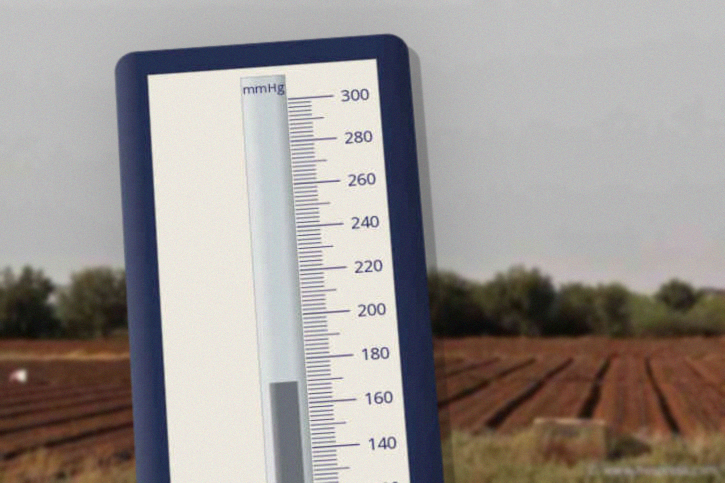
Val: 170 mmHg
